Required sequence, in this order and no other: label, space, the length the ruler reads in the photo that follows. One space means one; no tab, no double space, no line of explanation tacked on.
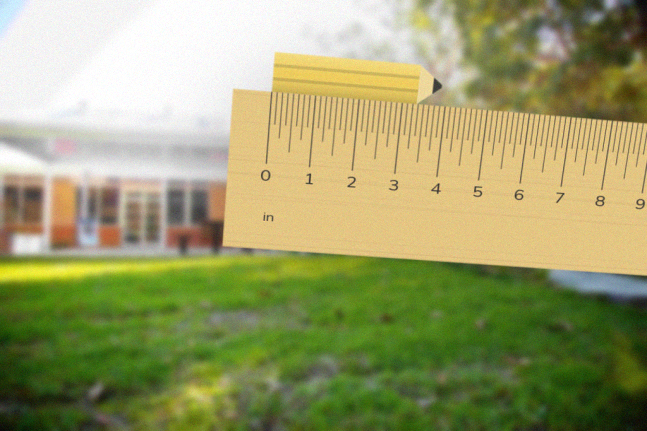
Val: 3.875 in
